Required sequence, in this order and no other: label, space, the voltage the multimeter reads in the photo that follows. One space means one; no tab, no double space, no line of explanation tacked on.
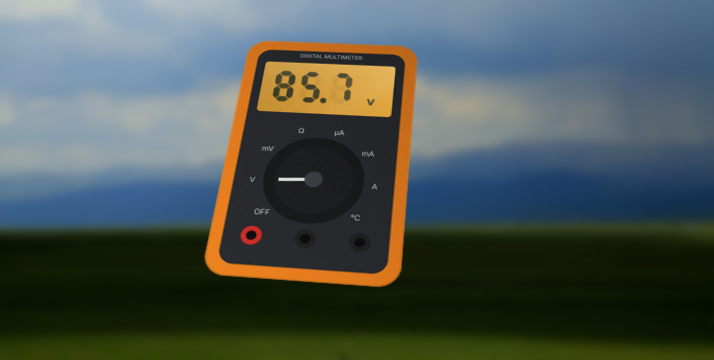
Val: 85.7 V
